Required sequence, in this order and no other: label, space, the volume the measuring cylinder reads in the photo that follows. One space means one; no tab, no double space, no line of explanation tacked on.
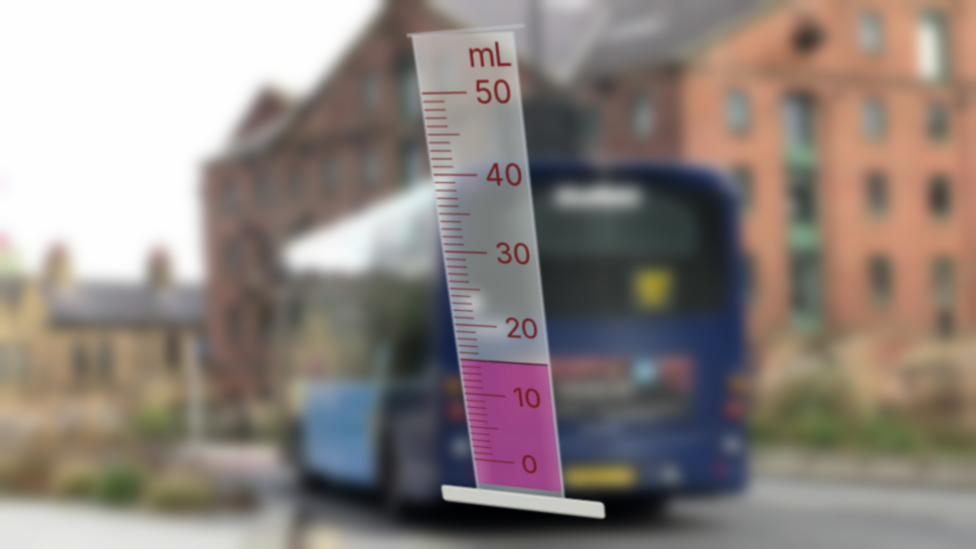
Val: 15 mL
